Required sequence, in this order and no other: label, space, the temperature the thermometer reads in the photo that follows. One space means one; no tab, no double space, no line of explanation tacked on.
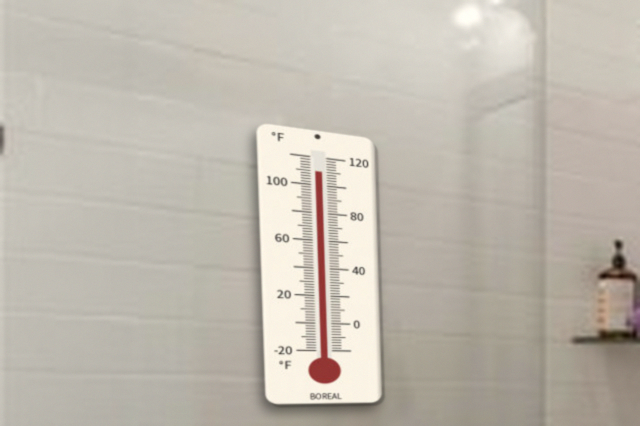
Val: 110 °F
